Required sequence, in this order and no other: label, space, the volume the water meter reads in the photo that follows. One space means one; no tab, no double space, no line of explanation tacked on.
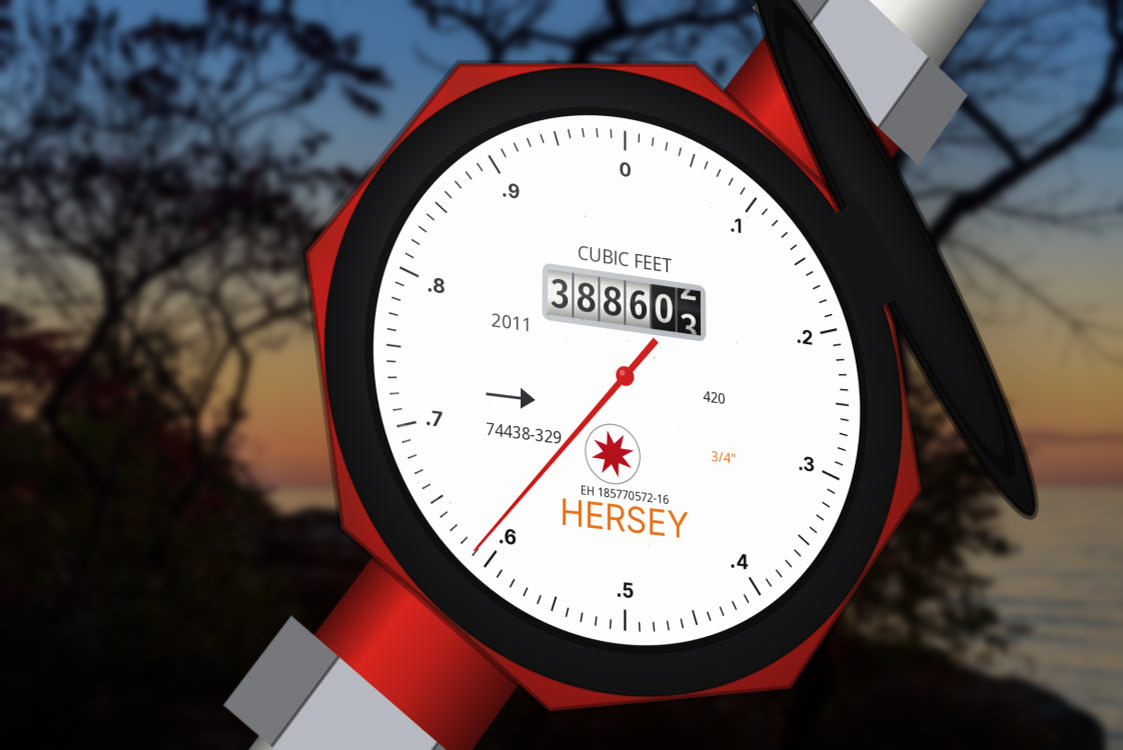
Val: 388602.61 ft³
